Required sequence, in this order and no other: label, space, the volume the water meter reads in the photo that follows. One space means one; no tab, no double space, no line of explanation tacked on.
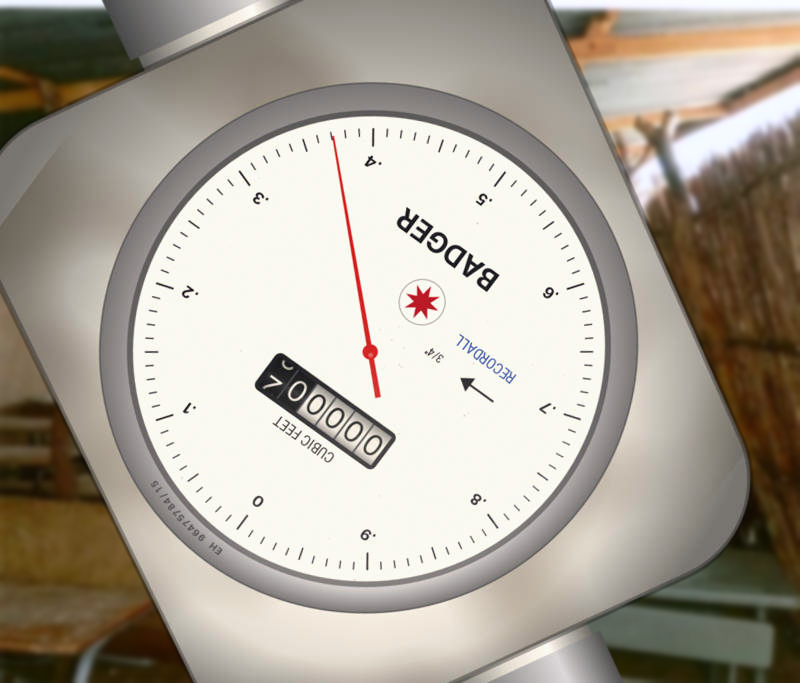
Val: 2.37 ft³
